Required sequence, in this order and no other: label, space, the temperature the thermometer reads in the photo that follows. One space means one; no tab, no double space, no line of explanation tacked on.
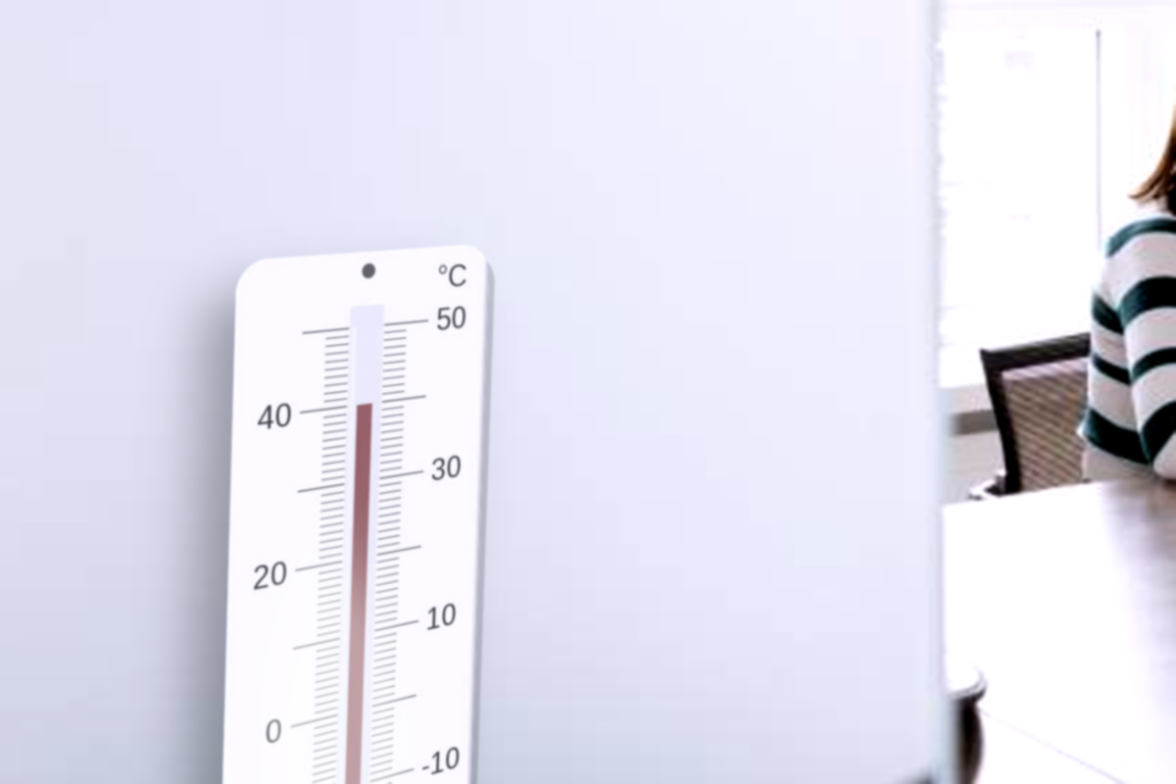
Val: 40 °C
